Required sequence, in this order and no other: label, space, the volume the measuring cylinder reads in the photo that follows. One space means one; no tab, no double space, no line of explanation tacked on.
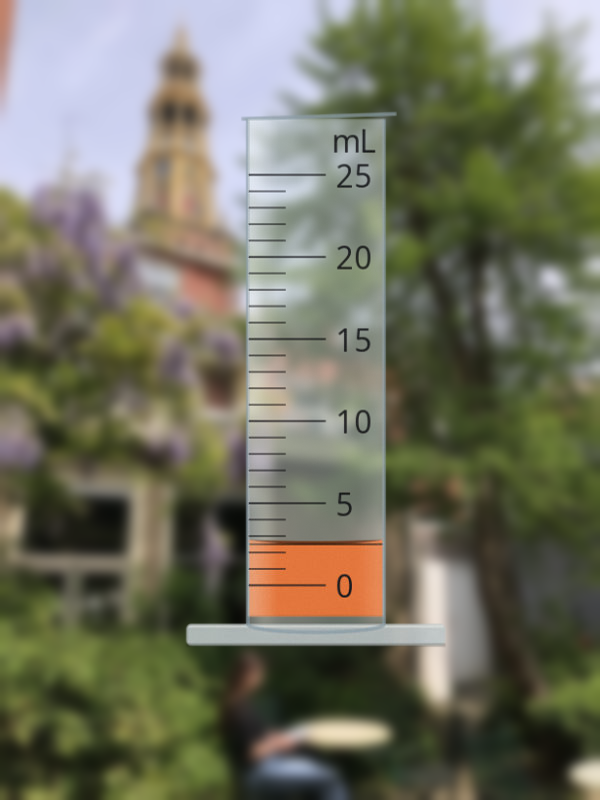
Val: 2.5 mL
